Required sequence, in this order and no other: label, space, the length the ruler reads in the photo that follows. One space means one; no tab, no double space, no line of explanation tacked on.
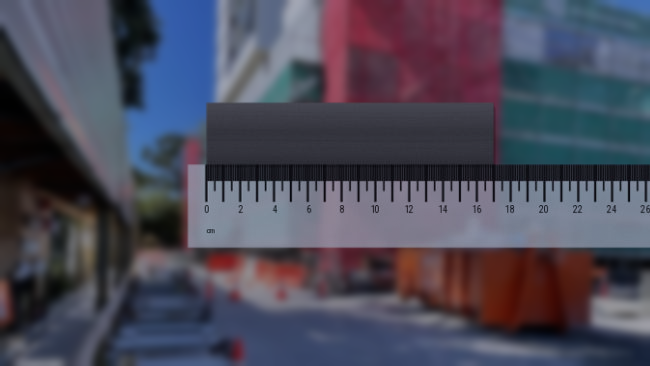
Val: 17 cm
